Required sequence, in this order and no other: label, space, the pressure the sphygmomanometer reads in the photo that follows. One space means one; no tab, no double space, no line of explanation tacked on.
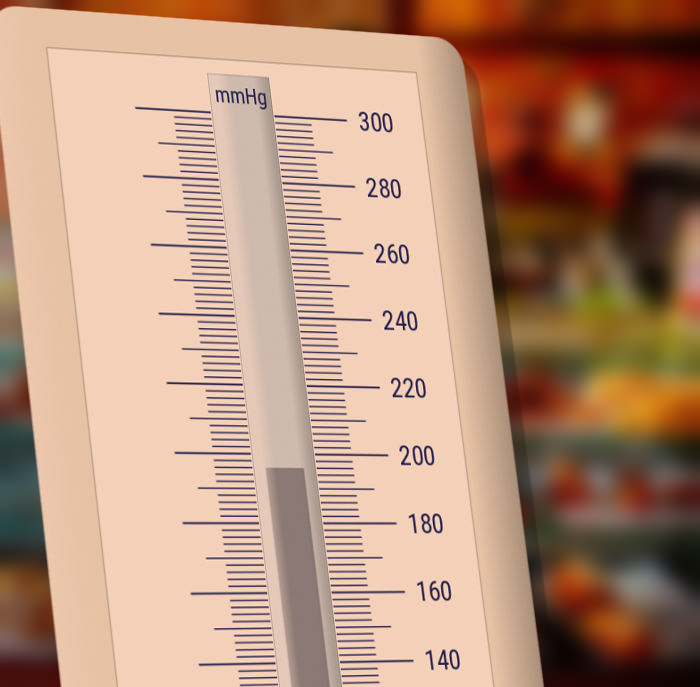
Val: 196 mmHg
